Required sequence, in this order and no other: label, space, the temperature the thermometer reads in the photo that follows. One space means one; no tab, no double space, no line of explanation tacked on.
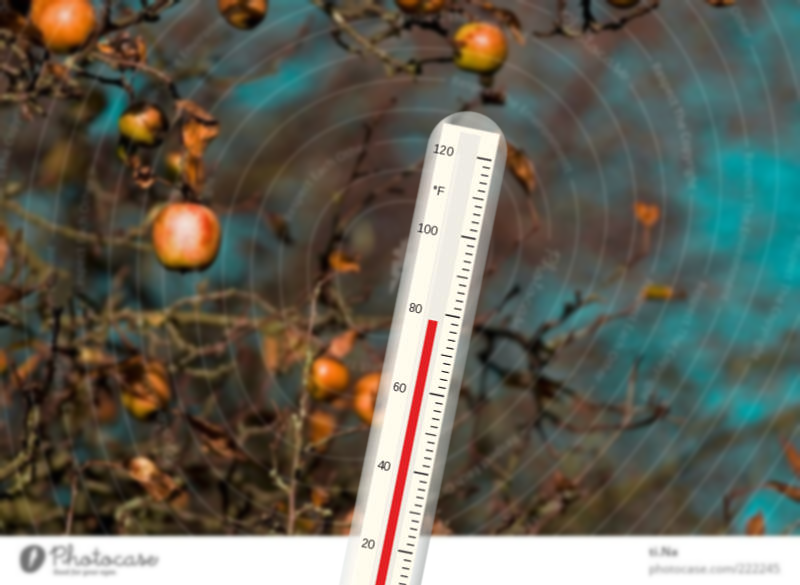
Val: 78 °F
